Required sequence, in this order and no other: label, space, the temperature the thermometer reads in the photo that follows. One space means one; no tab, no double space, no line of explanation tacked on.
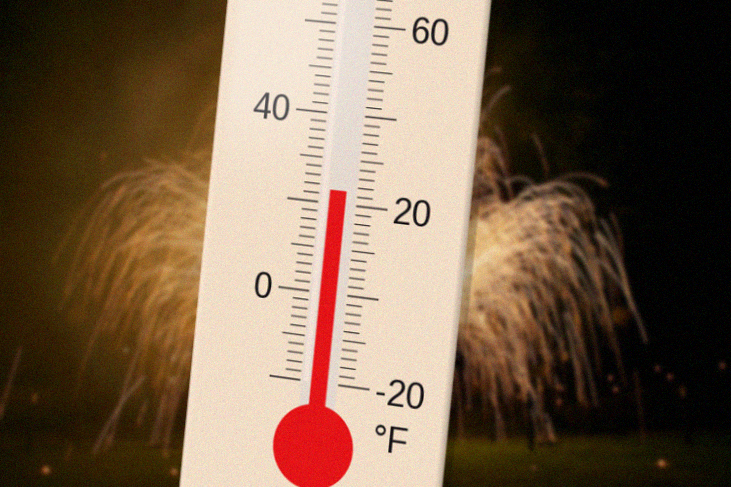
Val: 23 °F
